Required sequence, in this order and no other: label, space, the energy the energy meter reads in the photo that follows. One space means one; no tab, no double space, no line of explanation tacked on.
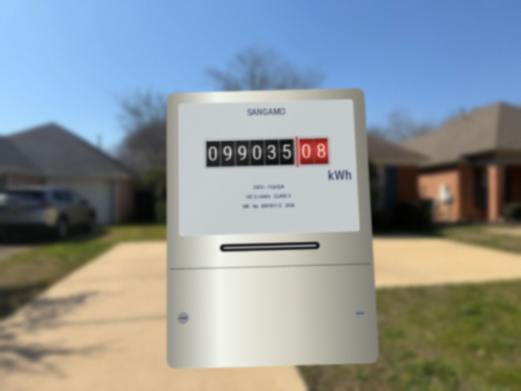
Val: 99035.08 kWh
